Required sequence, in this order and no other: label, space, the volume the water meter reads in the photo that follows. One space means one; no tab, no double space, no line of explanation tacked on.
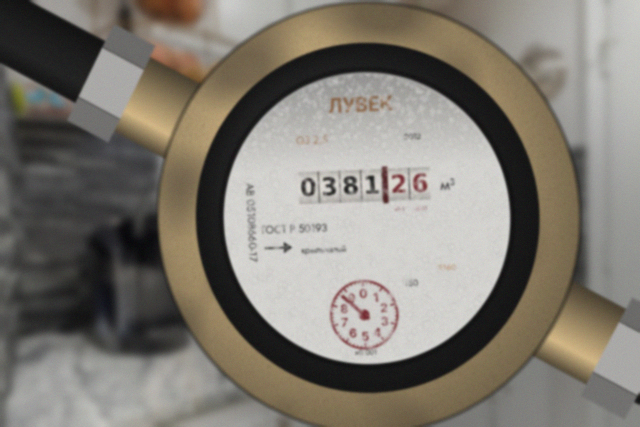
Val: 381.268 m³
